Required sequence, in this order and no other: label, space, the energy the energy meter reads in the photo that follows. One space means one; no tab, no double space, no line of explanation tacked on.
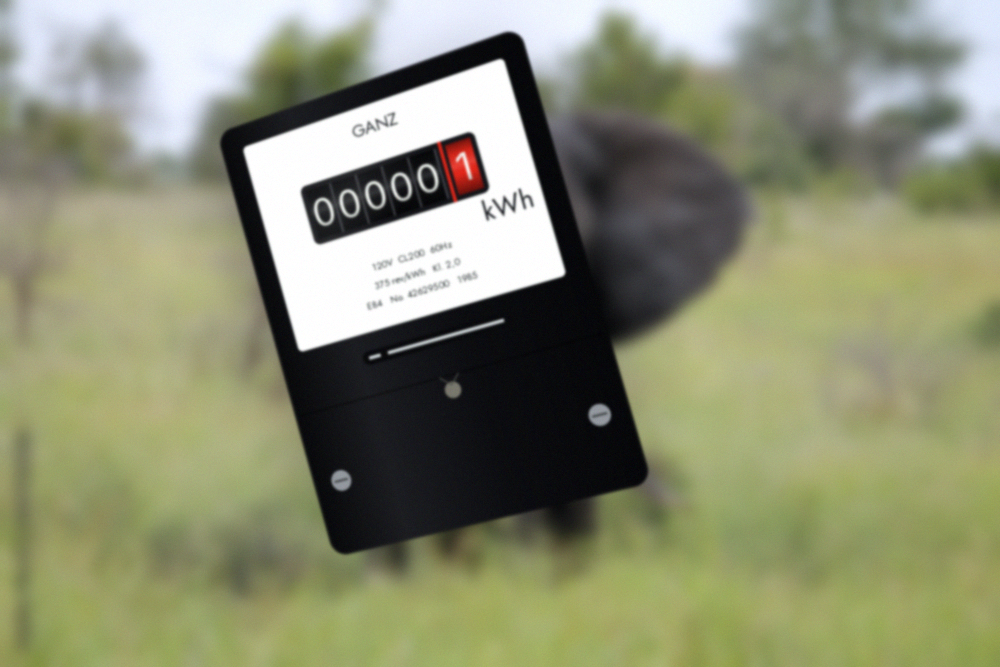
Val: 0.1 kWh
